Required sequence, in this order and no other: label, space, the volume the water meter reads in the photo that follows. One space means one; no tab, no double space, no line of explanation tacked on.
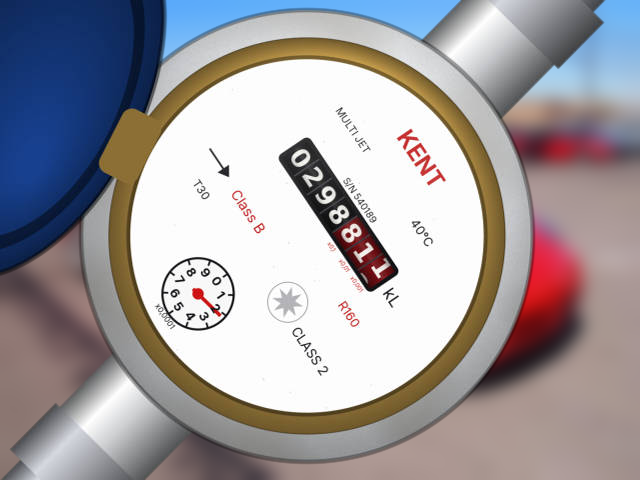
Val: 298.8112 kL
